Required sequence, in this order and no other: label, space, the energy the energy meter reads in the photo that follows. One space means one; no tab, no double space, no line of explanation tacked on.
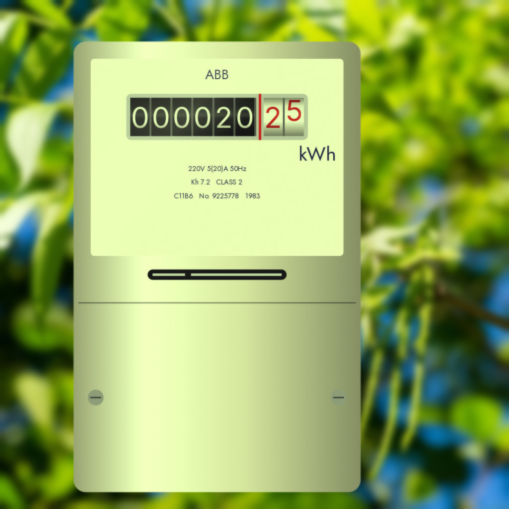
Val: 20.25 kWh
